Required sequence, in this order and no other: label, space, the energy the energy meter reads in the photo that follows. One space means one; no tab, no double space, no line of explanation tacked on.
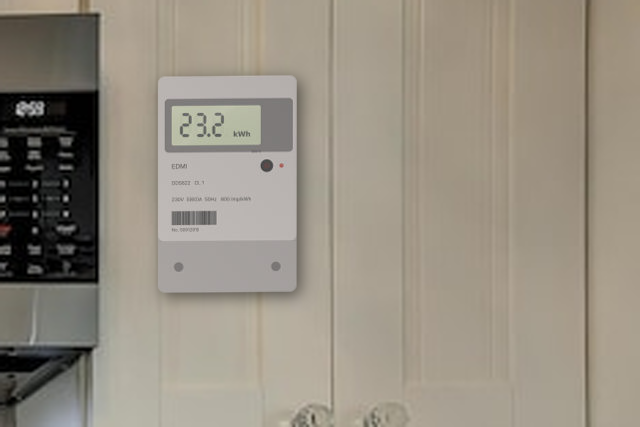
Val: 23.2 kWh
